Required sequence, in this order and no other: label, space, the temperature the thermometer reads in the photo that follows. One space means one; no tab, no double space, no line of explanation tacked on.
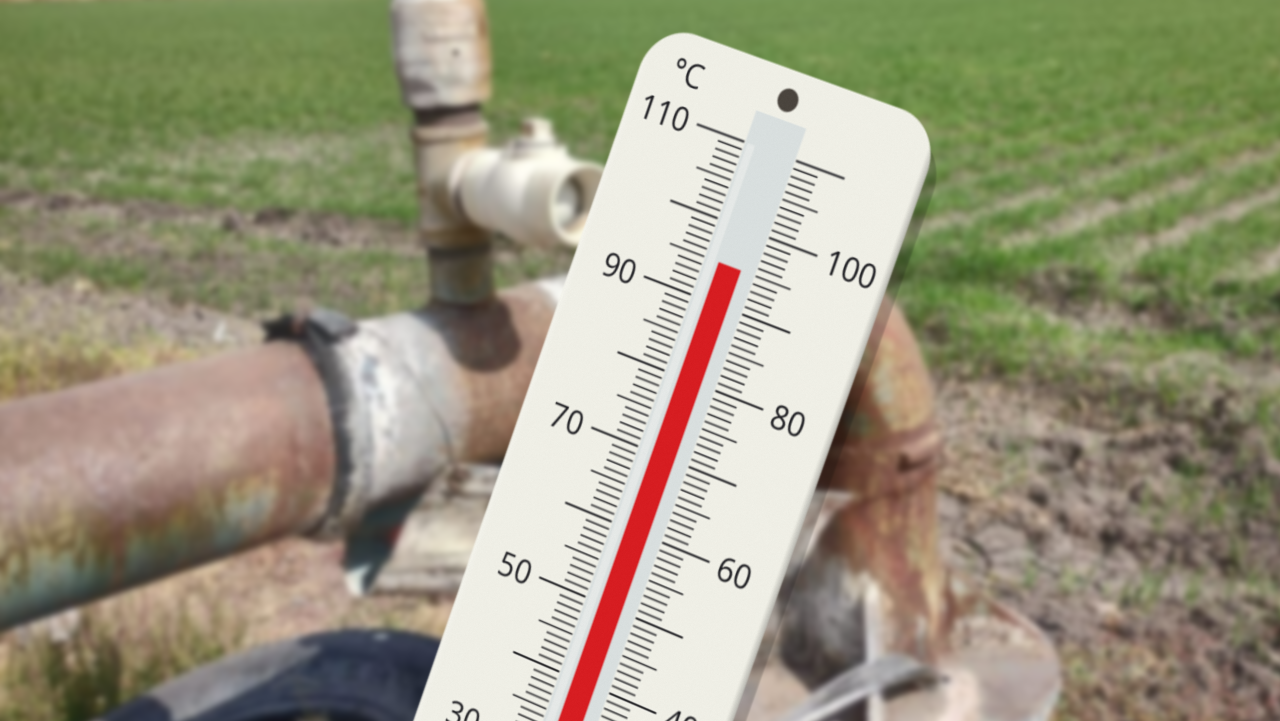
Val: 95 °C
